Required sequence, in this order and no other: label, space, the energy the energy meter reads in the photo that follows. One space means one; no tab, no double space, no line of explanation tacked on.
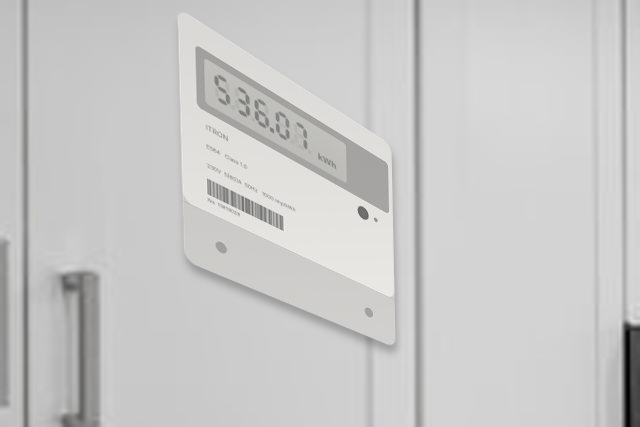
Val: 536.07 kWh
